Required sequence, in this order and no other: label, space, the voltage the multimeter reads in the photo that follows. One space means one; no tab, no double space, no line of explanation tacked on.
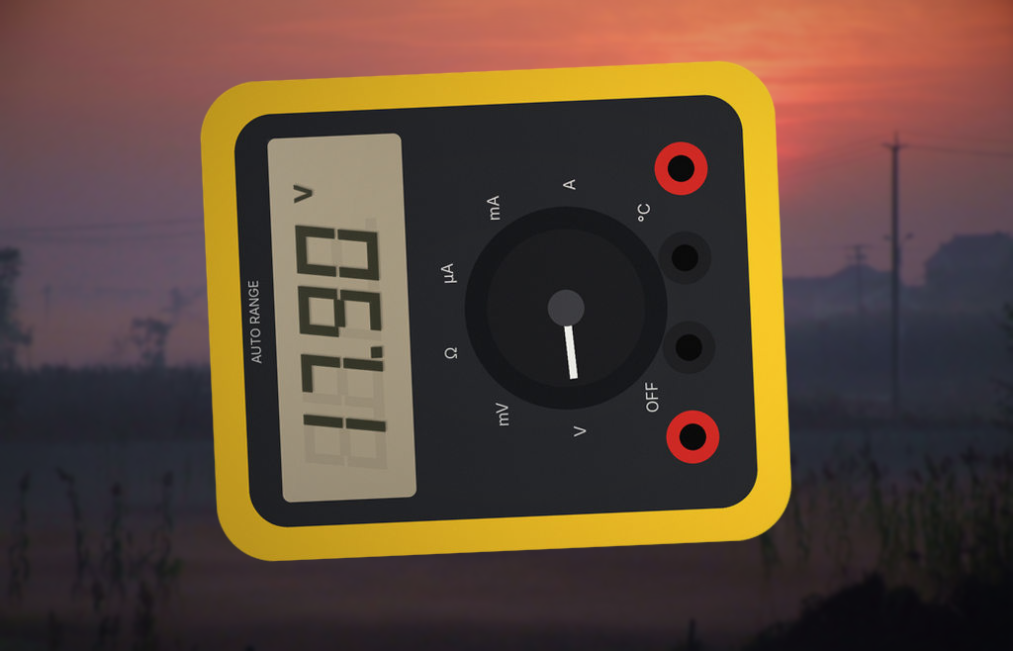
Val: 17.90 V
